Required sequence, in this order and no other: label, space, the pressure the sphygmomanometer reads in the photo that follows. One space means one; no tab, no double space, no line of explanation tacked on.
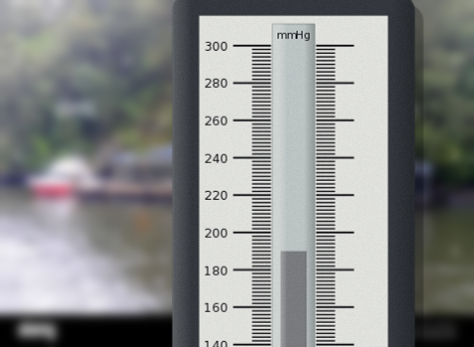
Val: 190 mmHg
